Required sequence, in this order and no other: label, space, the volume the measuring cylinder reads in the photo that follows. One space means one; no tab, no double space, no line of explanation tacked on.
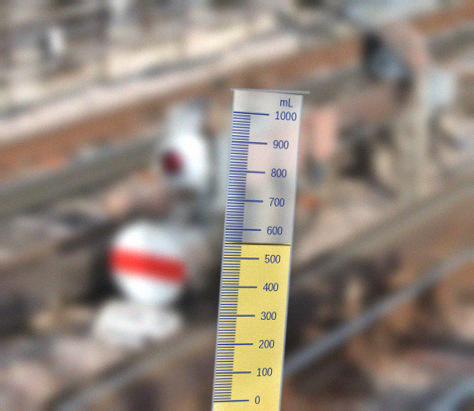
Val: 550 mL
